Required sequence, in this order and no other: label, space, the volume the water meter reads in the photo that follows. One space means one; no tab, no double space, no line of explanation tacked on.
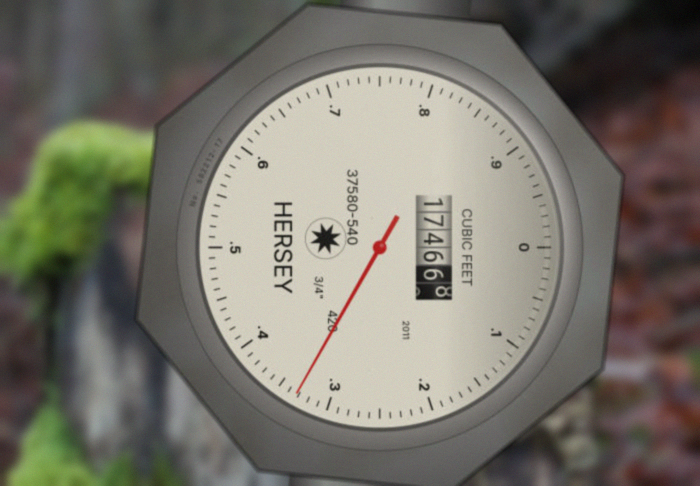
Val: 174668.33 ft³
